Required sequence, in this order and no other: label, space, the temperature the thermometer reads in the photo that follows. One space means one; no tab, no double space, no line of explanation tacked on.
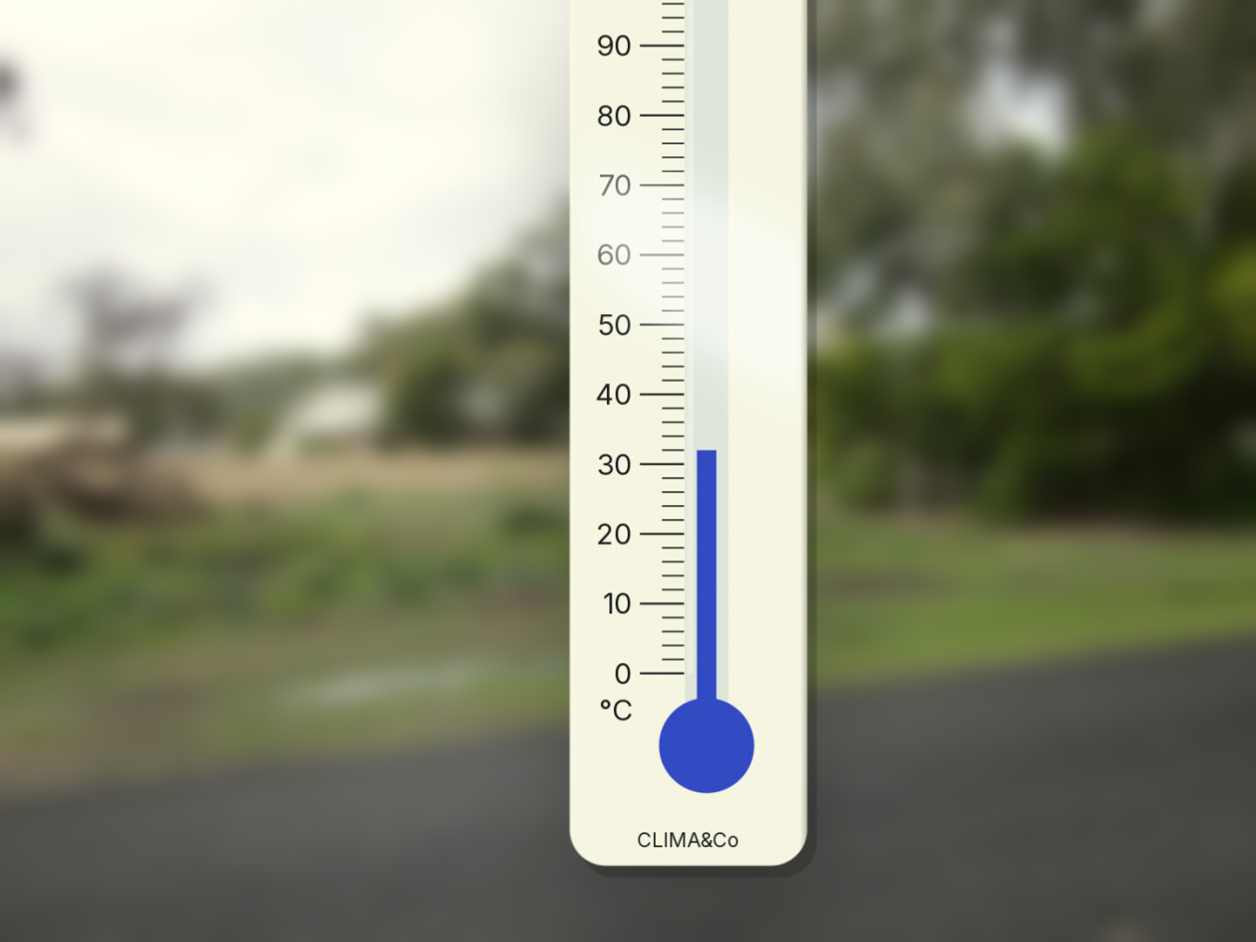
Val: 32 °C
